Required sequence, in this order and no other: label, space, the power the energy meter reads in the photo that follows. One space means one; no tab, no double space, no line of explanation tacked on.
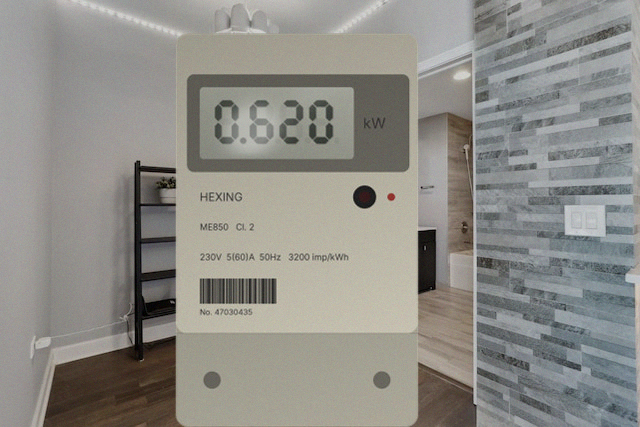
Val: 0.620 kW
